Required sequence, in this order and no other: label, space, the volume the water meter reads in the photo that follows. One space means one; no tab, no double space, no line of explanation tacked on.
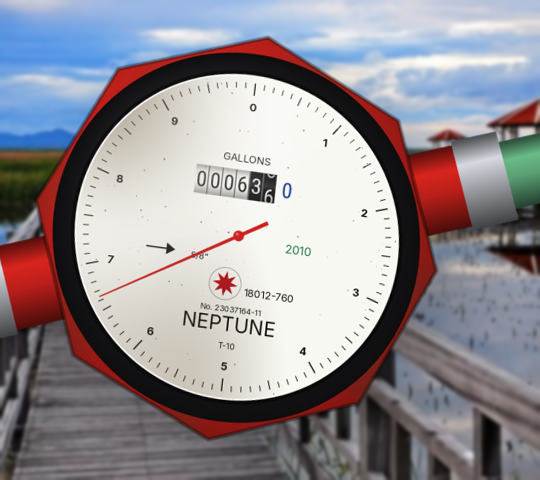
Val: 6356.6 gal
